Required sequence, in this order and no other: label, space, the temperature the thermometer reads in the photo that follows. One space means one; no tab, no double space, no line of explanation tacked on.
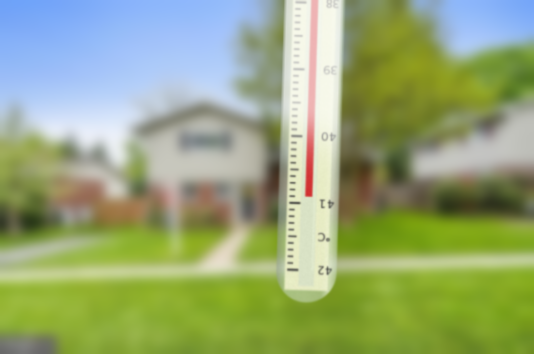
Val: 40.9 °C
